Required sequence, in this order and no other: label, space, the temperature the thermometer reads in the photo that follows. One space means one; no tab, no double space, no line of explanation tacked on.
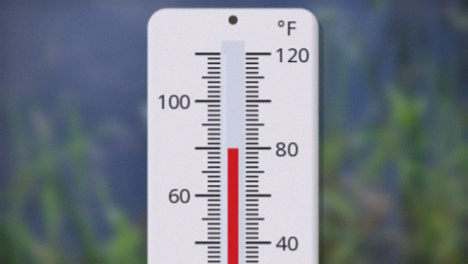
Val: 80 °F
